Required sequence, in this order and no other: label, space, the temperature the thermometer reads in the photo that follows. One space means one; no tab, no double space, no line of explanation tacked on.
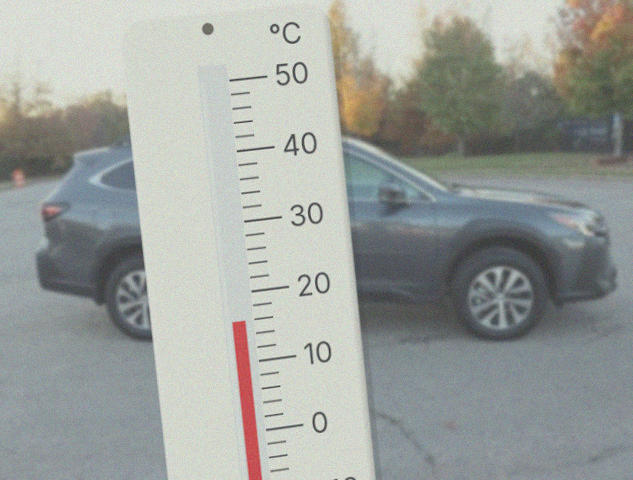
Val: 16 °C
